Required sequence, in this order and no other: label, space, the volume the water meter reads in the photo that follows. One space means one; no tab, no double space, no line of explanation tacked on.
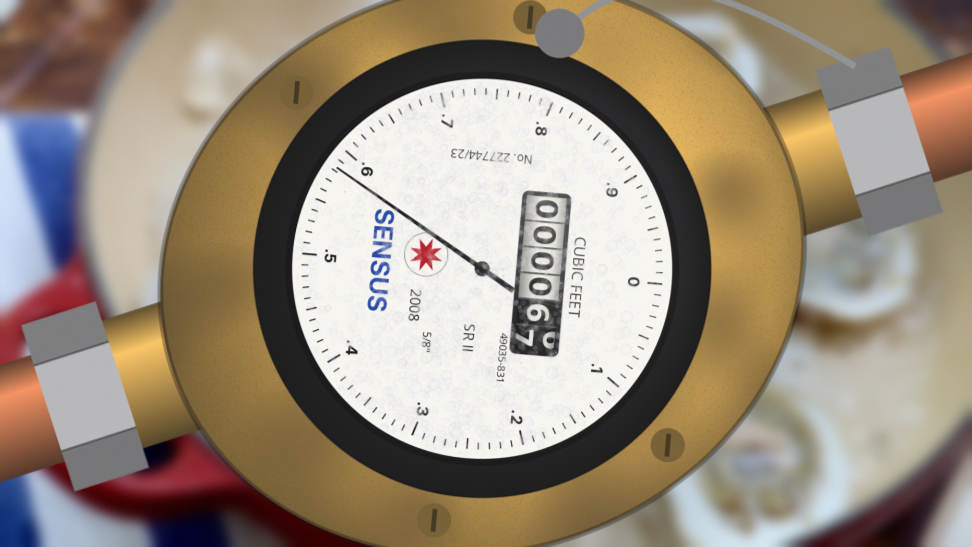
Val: 66.58 ft³
